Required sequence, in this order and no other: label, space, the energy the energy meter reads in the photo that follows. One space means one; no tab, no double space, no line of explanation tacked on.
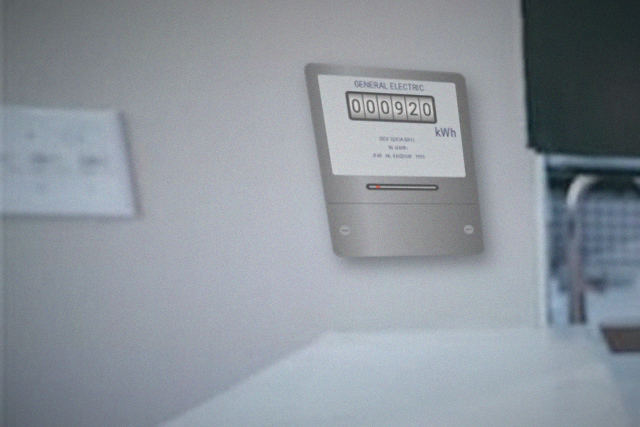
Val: 920 kWh
